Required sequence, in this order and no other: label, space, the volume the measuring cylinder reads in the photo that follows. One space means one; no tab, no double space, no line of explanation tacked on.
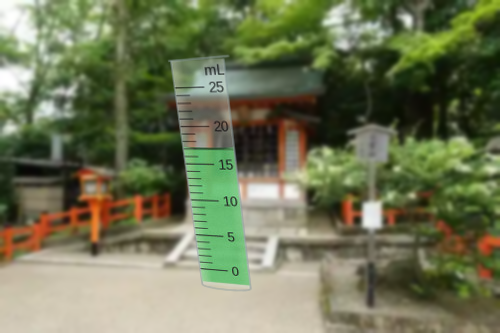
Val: 17 mL
